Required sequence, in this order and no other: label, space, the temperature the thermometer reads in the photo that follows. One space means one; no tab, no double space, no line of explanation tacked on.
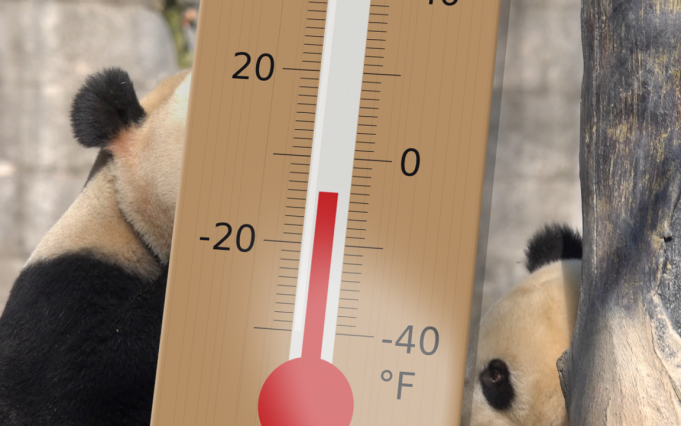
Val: -8 °F
